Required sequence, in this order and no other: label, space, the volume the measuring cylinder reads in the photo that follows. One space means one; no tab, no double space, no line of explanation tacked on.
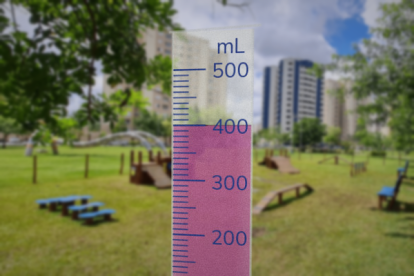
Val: 400 mL
